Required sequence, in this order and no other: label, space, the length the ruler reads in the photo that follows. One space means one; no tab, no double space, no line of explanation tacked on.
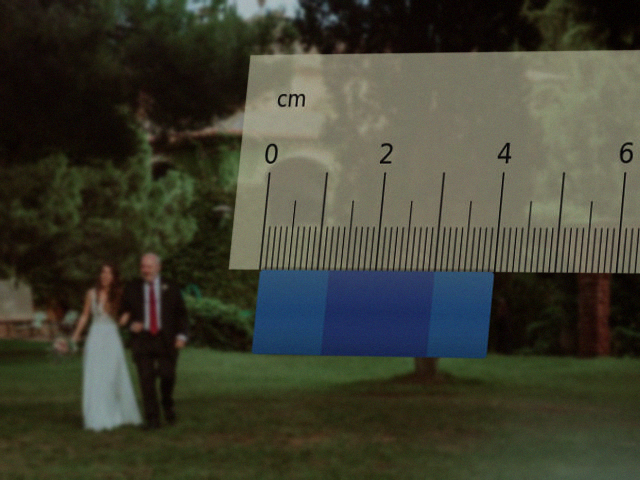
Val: 4 cm
